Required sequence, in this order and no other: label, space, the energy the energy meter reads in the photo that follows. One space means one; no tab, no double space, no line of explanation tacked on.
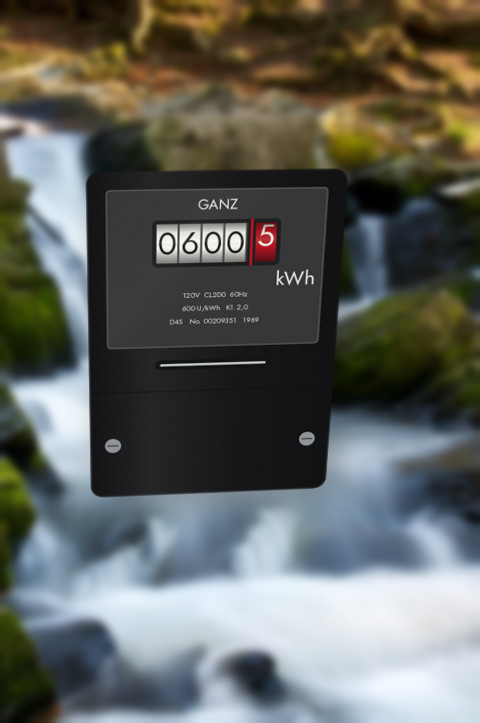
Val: 600.5 kWh
